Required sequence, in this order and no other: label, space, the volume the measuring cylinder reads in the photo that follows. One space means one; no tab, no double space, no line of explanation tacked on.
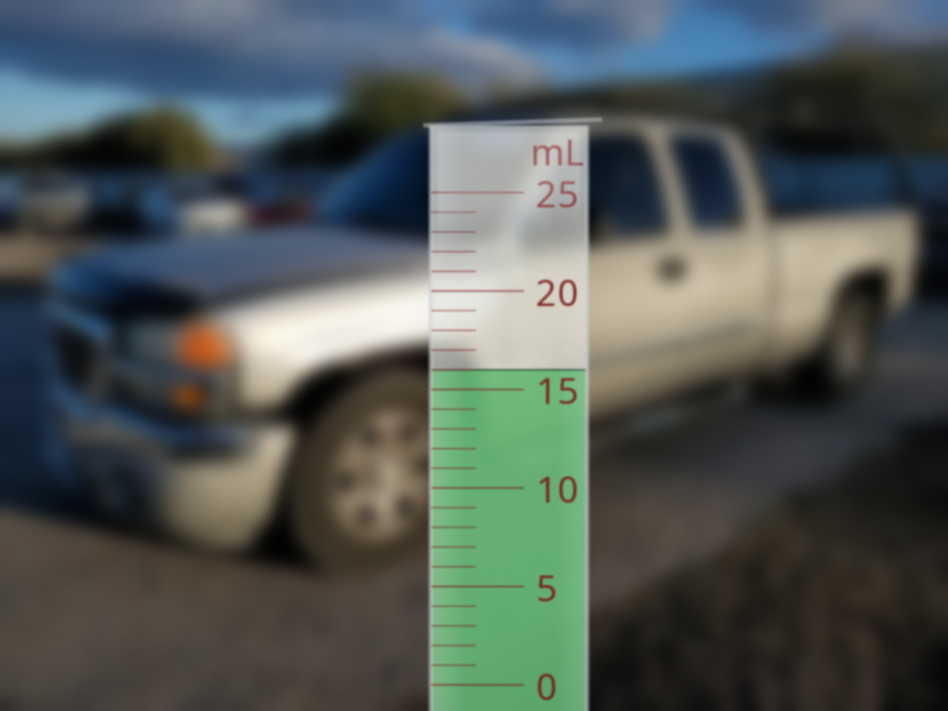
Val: 16 mL
